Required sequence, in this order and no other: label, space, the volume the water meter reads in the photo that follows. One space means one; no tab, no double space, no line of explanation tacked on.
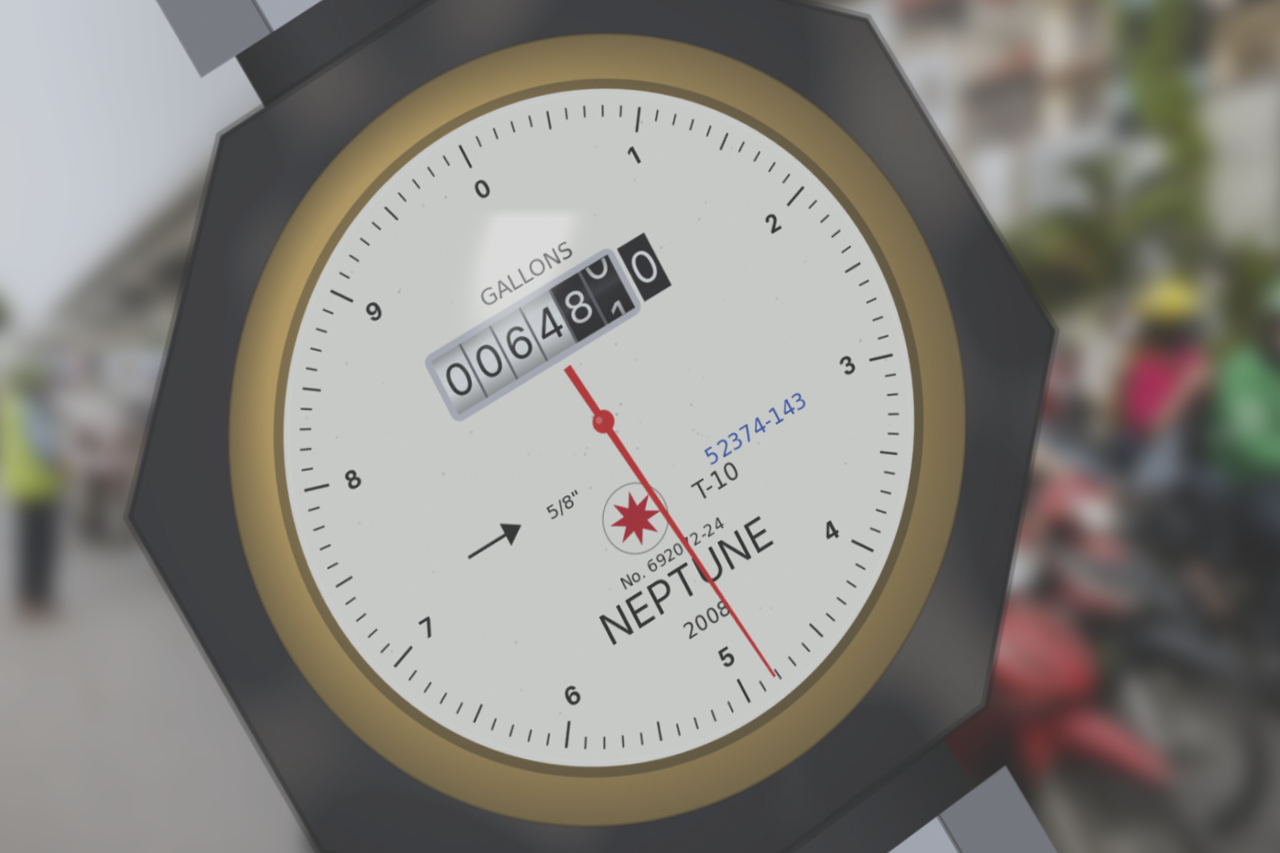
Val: 64804.8 gal
